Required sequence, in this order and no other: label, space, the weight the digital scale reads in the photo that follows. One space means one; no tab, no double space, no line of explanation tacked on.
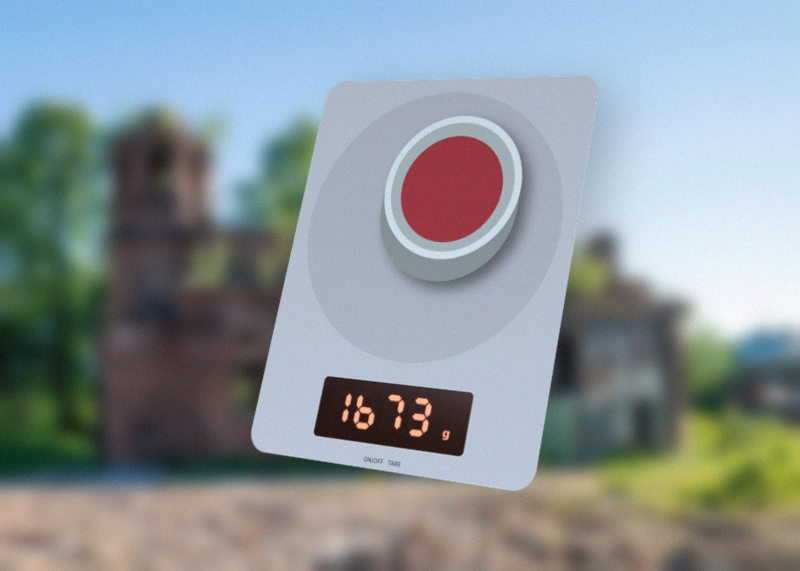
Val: 1673 g
